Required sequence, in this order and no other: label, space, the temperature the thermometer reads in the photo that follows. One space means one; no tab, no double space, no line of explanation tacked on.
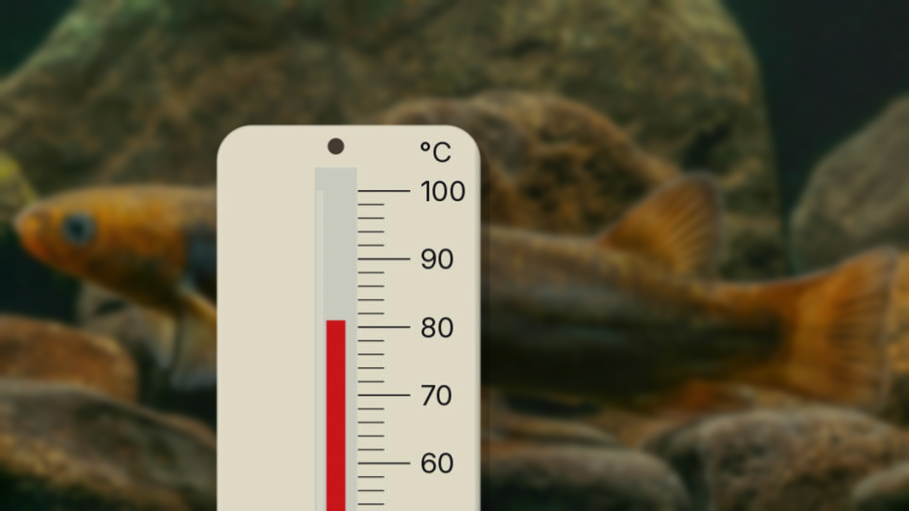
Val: 81 °C
